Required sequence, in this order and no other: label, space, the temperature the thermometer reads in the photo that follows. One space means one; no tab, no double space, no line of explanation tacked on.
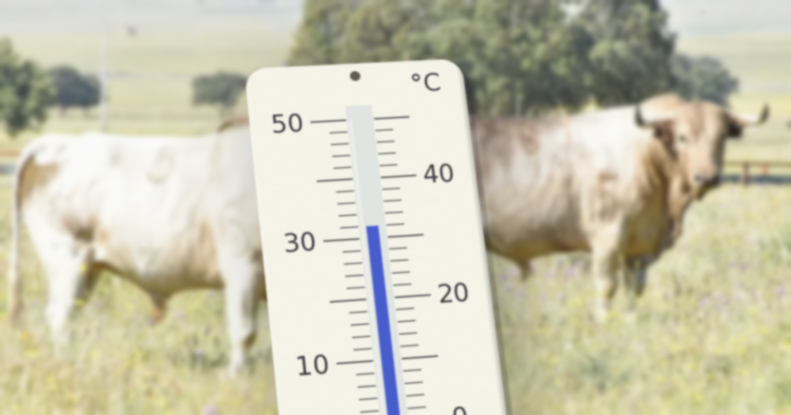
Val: 32 °C
